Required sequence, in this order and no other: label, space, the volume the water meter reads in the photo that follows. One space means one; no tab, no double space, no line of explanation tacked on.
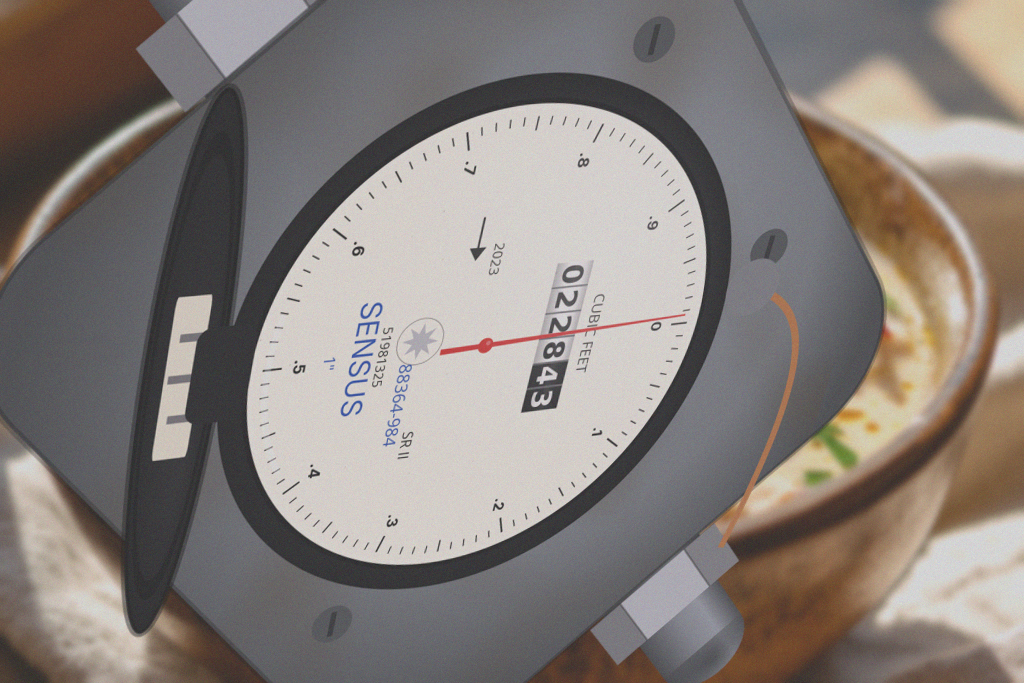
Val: 22842.99 ft³
